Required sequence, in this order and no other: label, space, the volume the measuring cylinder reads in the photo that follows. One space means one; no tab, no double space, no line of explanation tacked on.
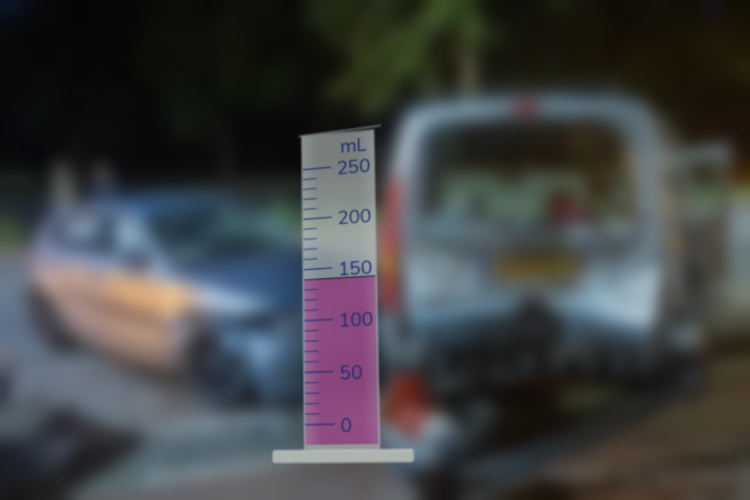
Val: 140 mL
